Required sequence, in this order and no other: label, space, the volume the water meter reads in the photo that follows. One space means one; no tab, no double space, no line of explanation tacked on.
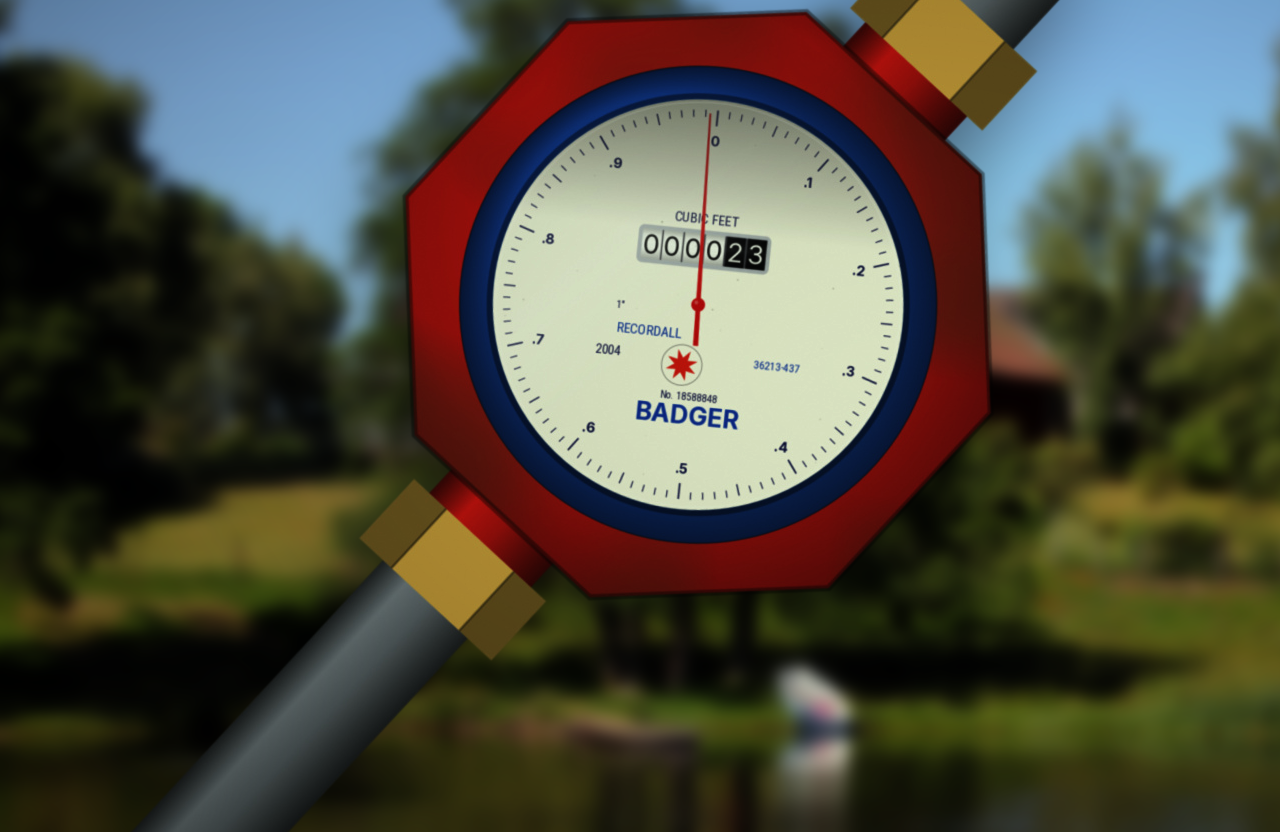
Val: 22.99 ft³
